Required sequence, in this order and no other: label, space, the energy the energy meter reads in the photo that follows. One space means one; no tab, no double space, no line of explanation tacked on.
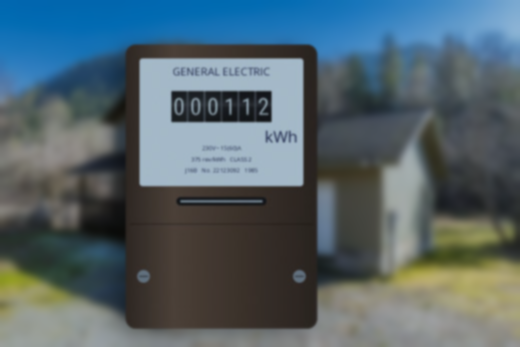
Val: 112 kWh
